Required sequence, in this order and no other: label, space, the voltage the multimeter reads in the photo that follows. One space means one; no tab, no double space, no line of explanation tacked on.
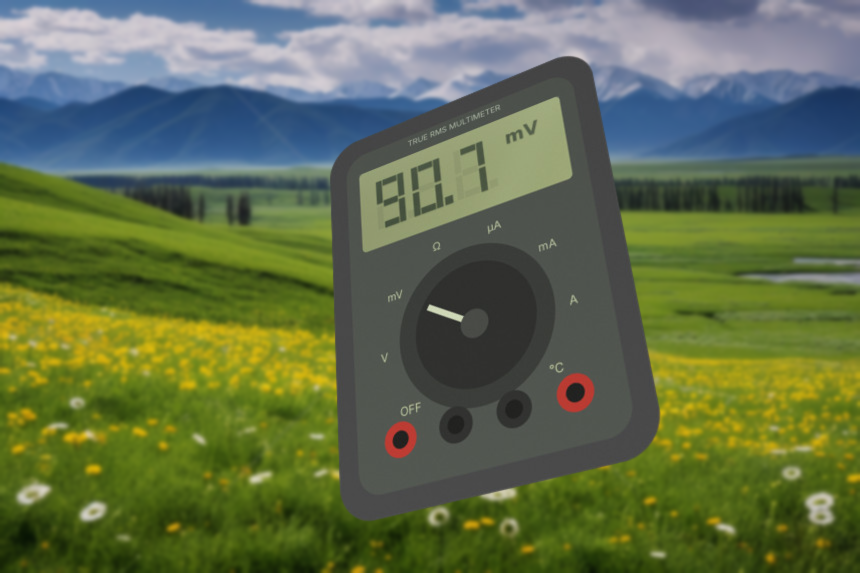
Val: 90.7 mV
